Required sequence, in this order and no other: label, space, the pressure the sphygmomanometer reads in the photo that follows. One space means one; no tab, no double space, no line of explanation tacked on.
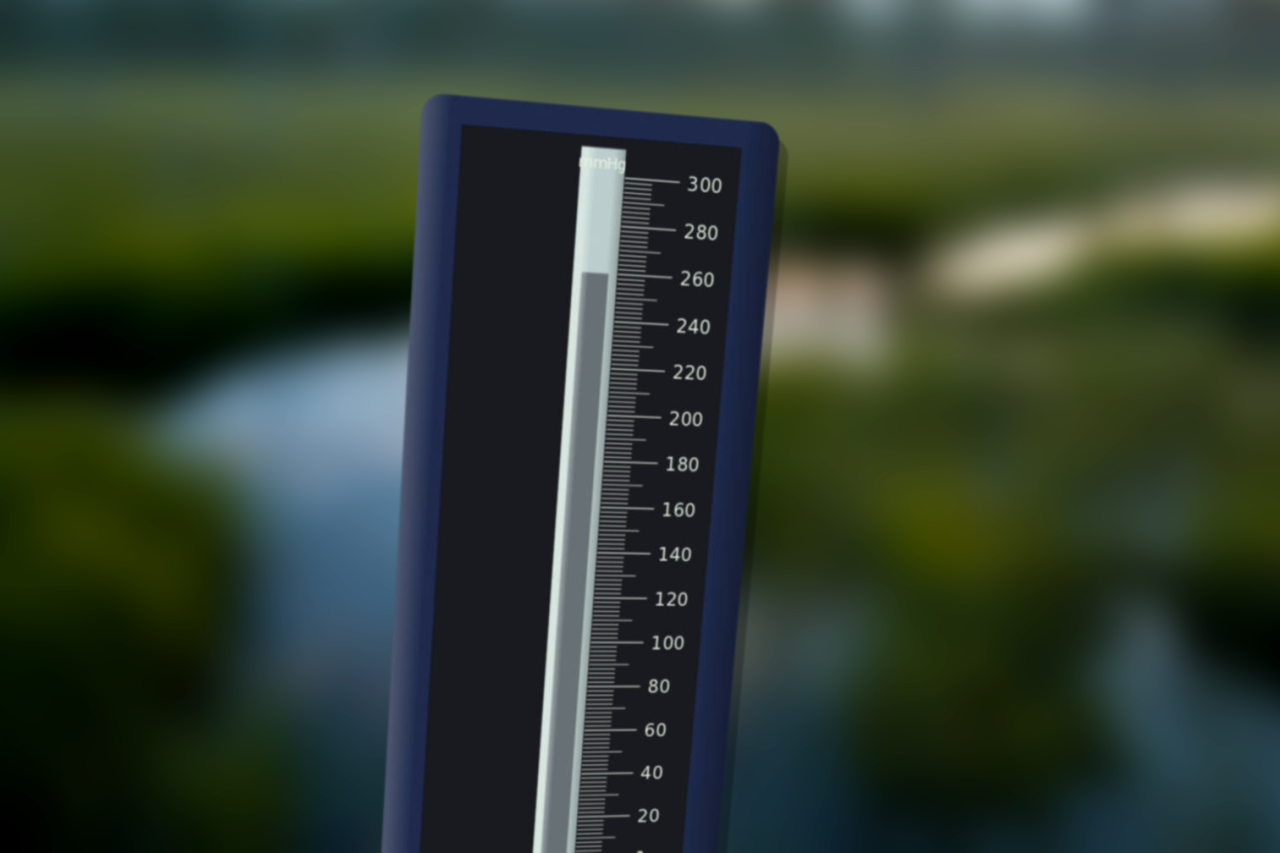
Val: 260 mmHg
